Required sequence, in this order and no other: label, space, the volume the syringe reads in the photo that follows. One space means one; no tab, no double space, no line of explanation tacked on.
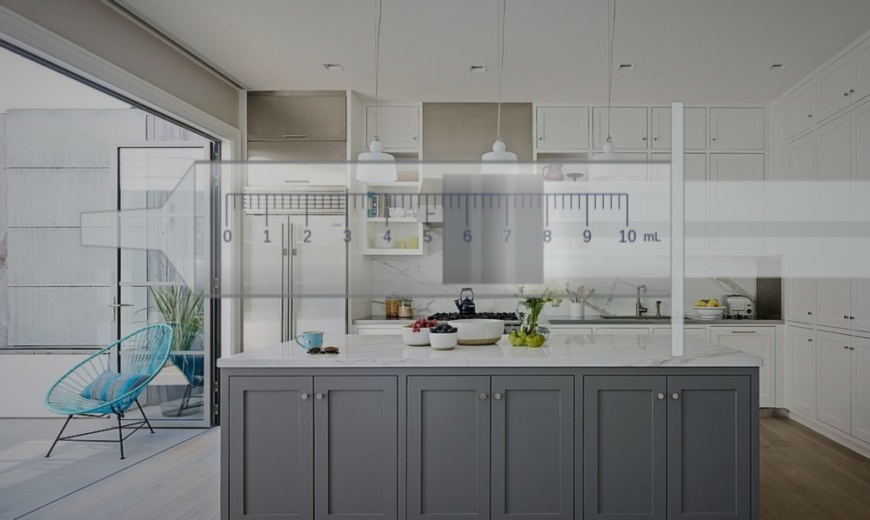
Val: 5.4 mL
